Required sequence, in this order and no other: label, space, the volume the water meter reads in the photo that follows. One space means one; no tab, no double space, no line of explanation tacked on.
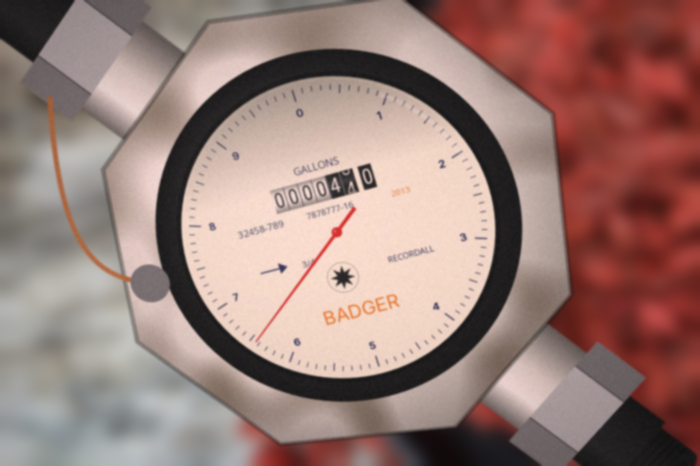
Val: 436.4 gal
